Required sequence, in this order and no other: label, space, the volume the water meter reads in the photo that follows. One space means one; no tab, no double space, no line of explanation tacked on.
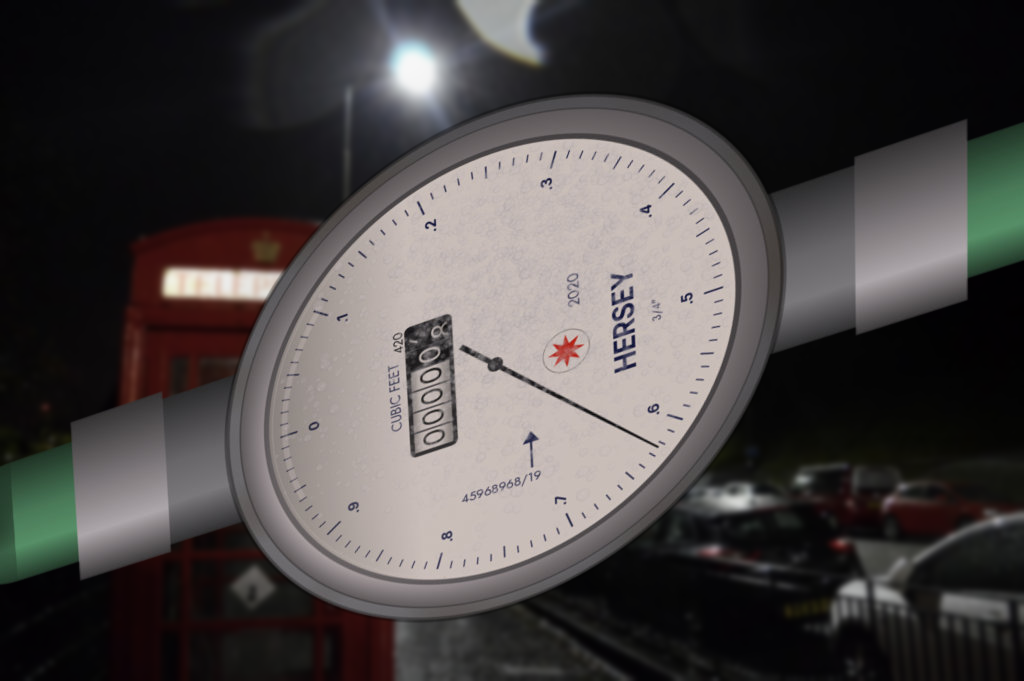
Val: 7.62 ft³
